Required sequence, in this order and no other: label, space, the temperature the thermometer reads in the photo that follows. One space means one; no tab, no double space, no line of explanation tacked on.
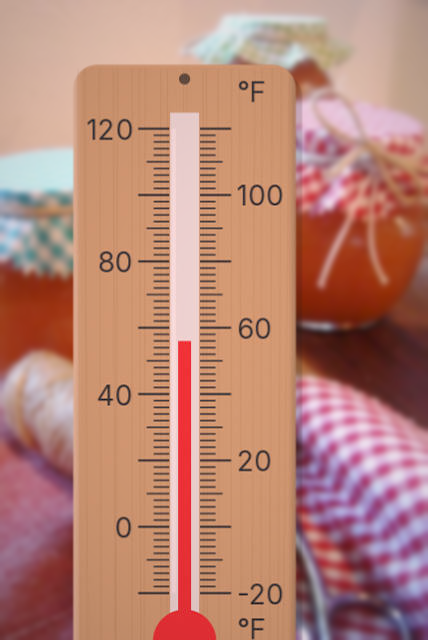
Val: 56 °F
